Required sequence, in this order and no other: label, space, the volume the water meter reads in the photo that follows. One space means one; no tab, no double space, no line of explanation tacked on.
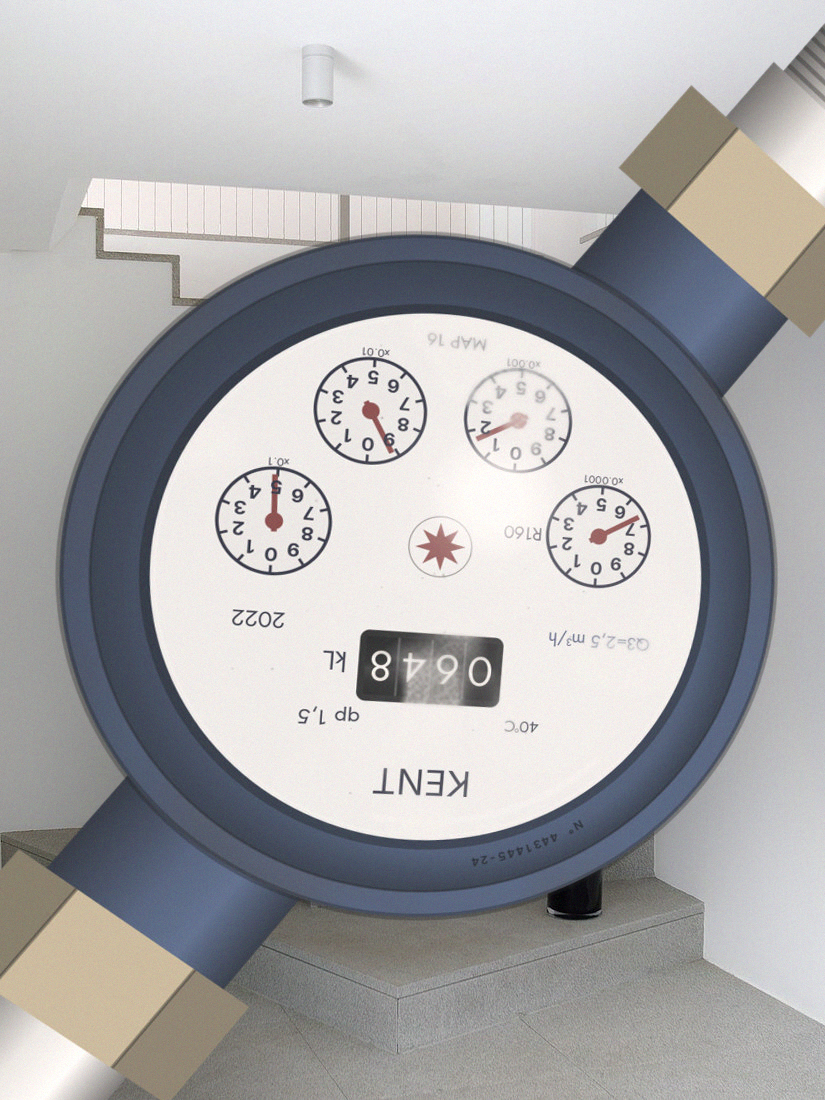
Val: 648.4916 kL
